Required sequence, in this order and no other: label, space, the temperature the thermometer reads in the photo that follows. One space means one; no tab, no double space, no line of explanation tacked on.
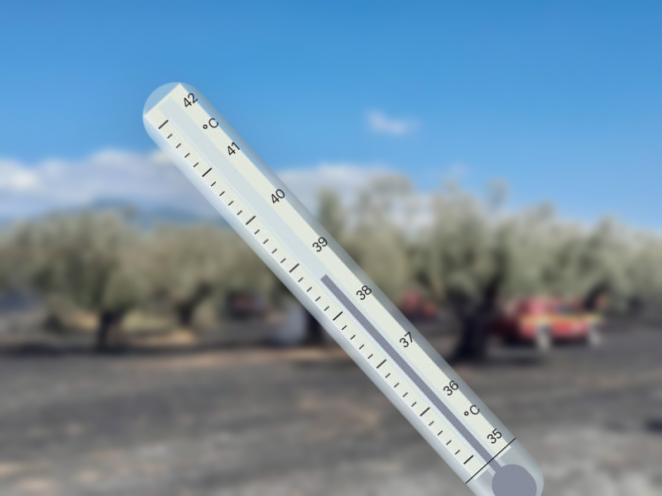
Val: 38.6 °C
